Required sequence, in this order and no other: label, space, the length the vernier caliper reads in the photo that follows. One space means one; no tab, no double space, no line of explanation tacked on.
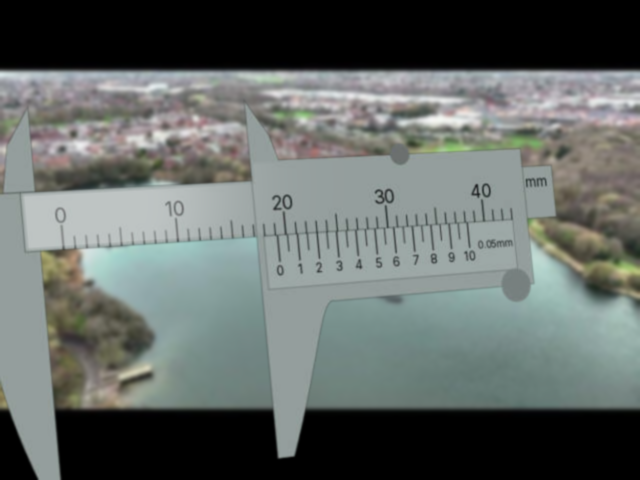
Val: 19.2 mm
